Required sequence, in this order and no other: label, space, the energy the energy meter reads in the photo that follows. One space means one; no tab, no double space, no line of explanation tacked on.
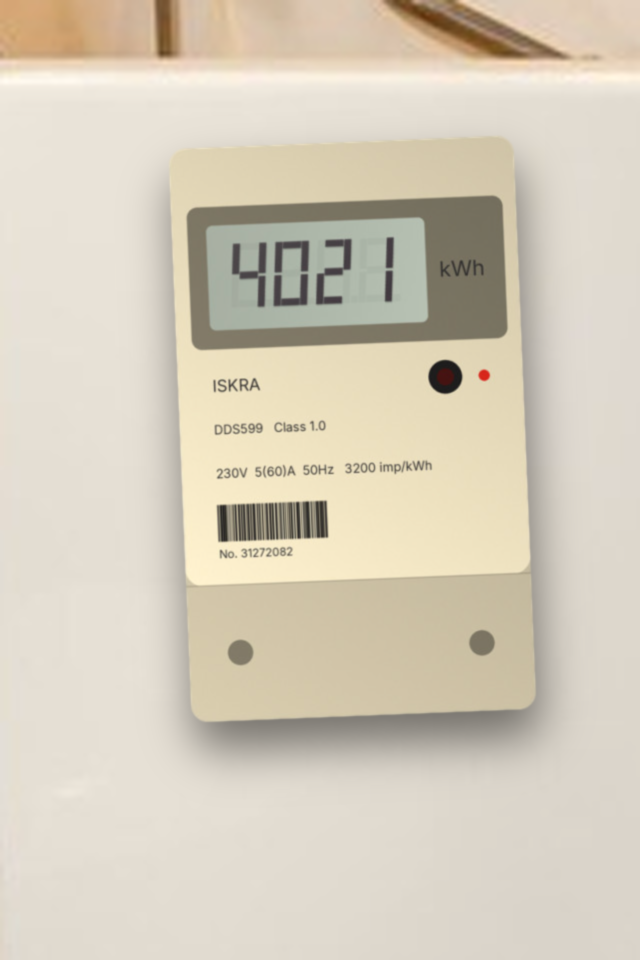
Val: 4021 kWh
